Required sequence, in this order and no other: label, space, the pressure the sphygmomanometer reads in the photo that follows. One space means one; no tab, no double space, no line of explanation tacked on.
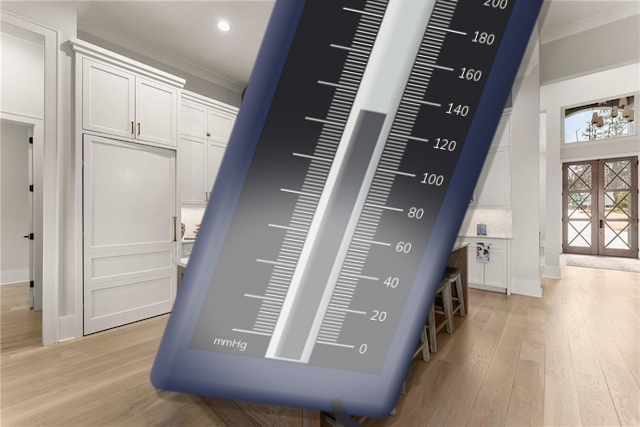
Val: 130 mmHg
